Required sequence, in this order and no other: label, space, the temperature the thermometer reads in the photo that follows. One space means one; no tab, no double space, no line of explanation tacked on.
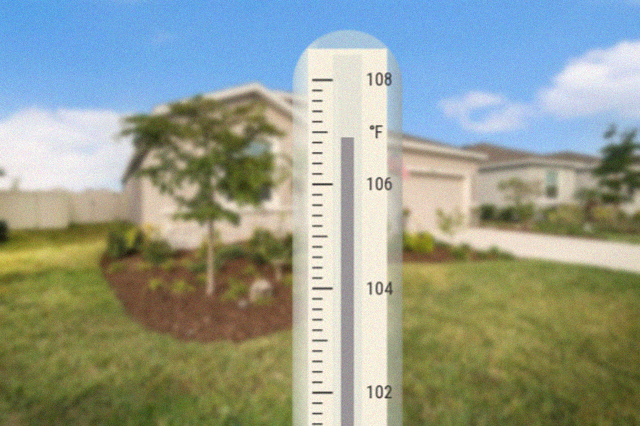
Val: 106.9 °F
